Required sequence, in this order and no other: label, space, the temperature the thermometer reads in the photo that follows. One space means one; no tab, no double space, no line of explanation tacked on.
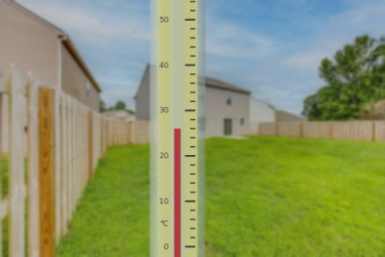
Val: 26 °C
